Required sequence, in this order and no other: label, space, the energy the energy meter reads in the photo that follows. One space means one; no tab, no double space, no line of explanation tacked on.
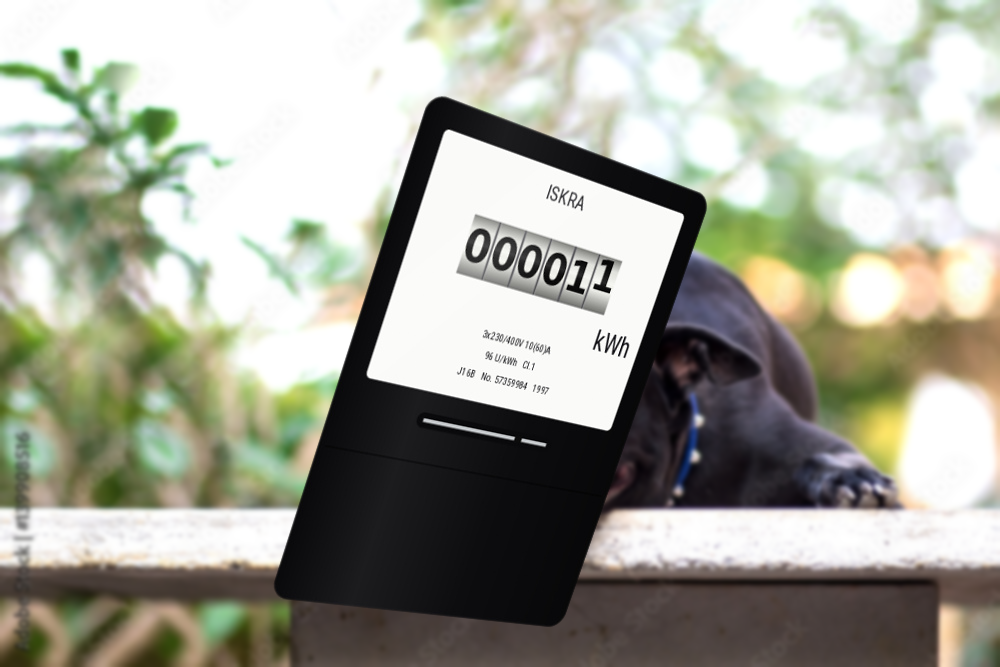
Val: 11 kWh
